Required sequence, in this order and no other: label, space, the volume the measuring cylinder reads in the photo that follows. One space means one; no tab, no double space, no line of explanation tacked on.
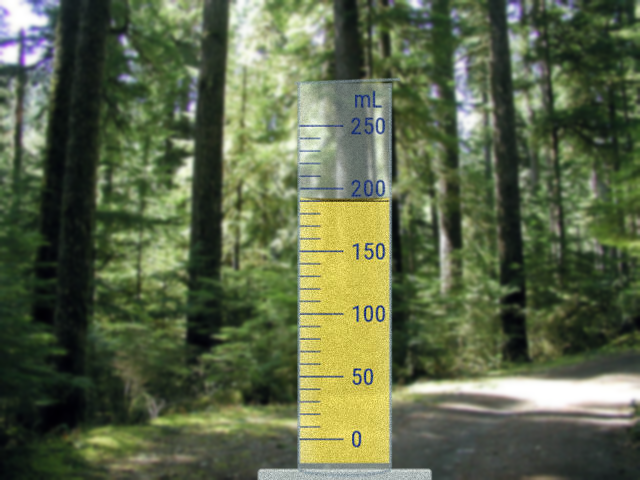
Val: 190 mL
